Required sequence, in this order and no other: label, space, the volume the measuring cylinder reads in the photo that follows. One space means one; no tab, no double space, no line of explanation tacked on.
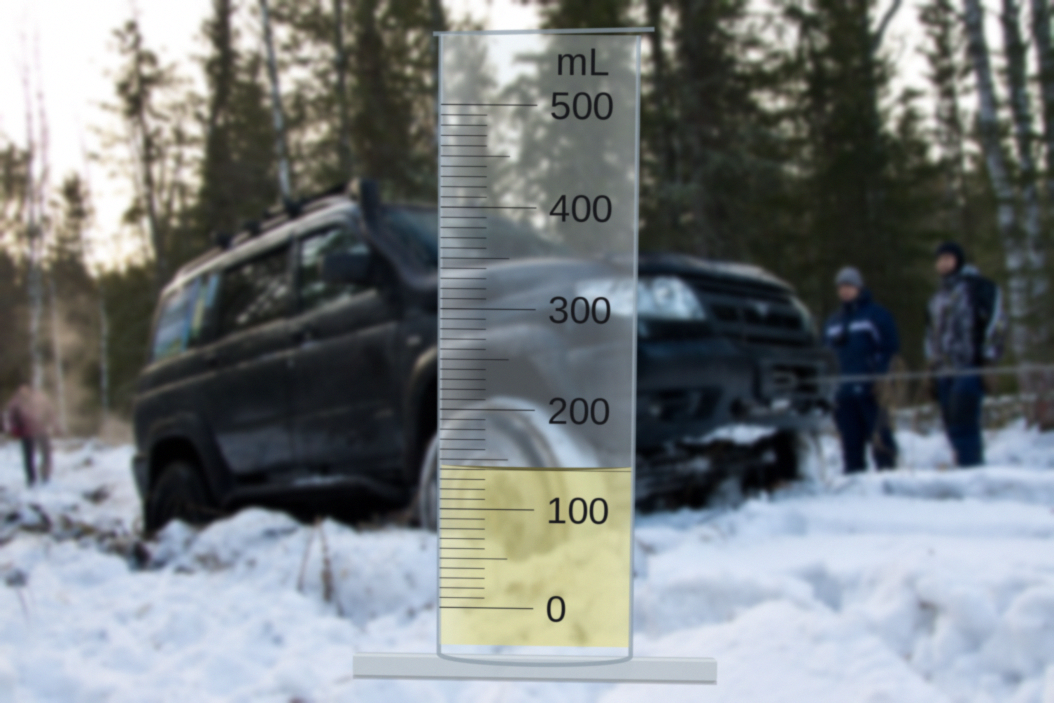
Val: 140 mL
